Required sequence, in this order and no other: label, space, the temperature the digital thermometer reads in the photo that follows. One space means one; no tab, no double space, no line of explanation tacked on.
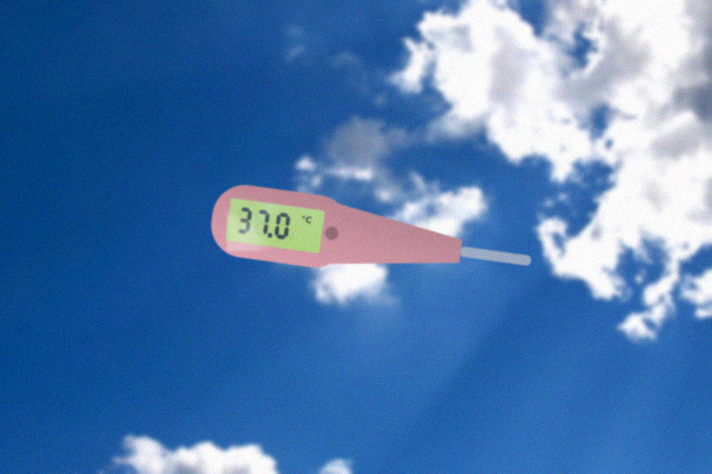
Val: 37.0 °C
